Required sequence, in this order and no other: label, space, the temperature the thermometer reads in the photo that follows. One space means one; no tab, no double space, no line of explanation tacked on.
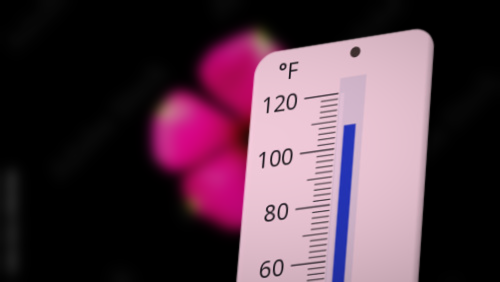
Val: 108 °F
